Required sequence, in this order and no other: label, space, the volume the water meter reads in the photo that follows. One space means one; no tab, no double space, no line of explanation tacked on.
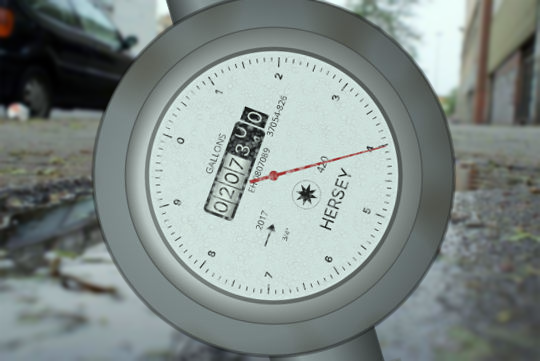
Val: 207304.0 gal
